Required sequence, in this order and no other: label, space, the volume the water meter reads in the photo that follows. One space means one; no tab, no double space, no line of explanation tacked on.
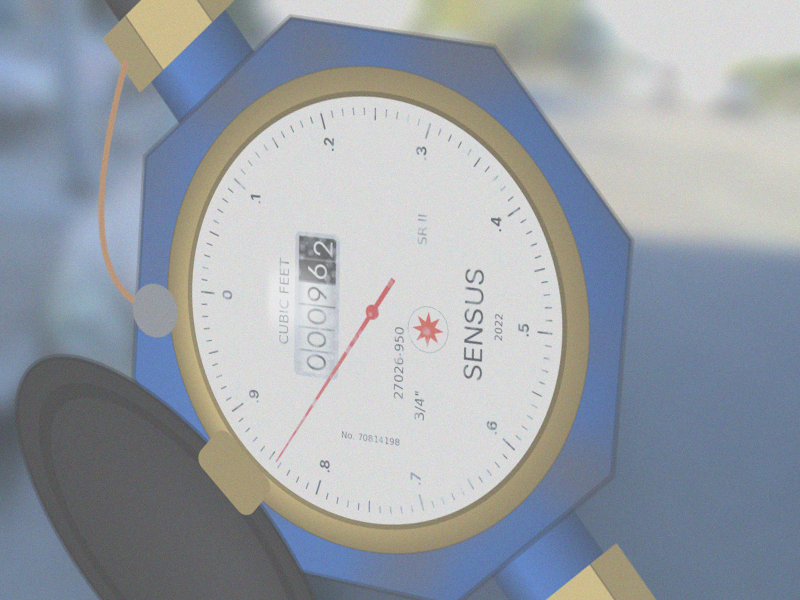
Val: 961.84 ft³
